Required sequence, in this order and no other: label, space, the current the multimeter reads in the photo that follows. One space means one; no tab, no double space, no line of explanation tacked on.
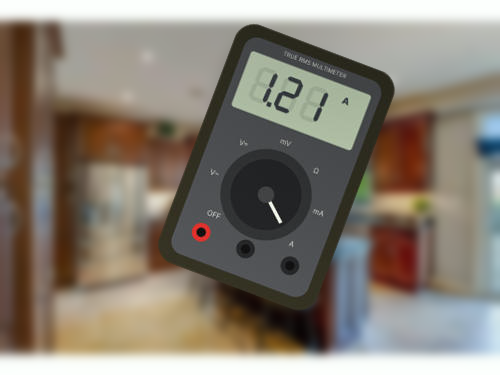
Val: 1.21 A
